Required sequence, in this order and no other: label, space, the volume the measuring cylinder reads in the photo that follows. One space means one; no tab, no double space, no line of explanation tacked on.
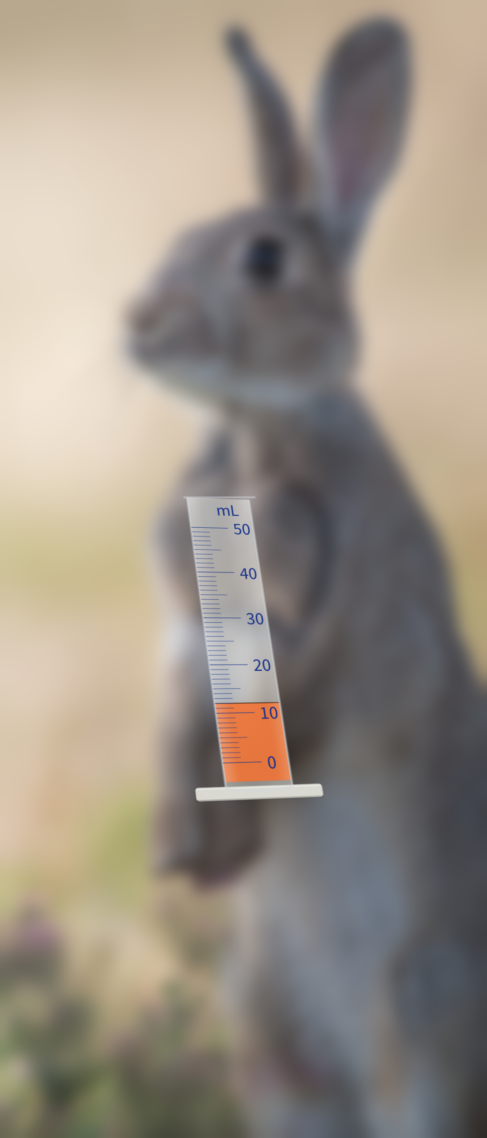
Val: 12 mL
